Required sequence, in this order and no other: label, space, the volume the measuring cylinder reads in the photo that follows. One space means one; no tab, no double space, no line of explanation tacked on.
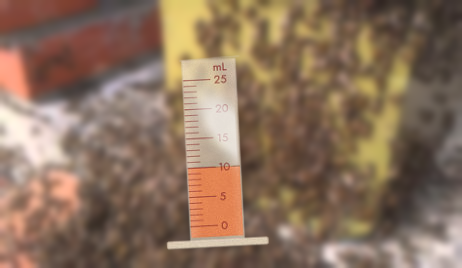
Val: 10 mL
